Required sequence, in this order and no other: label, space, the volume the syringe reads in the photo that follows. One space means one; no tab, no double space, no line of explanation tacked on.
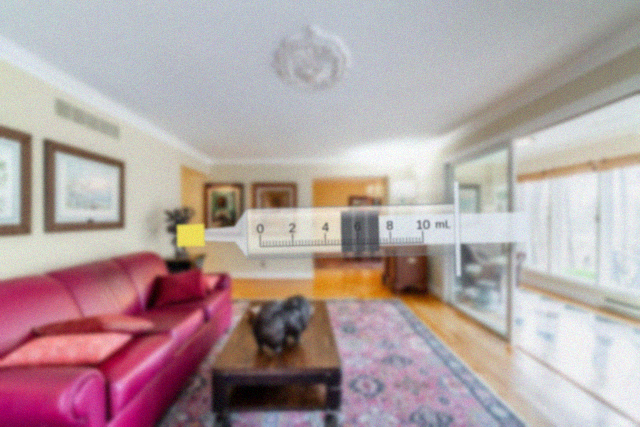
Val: 5 mL
